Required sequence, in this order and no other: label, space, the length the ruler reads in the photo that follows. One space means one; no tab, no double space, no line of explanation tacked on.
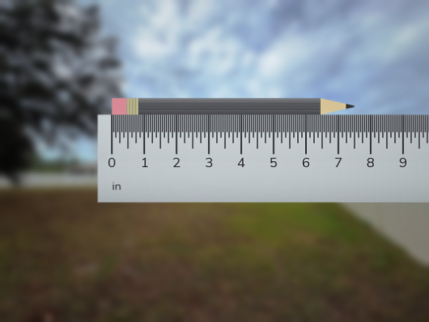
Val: 7.5 in
